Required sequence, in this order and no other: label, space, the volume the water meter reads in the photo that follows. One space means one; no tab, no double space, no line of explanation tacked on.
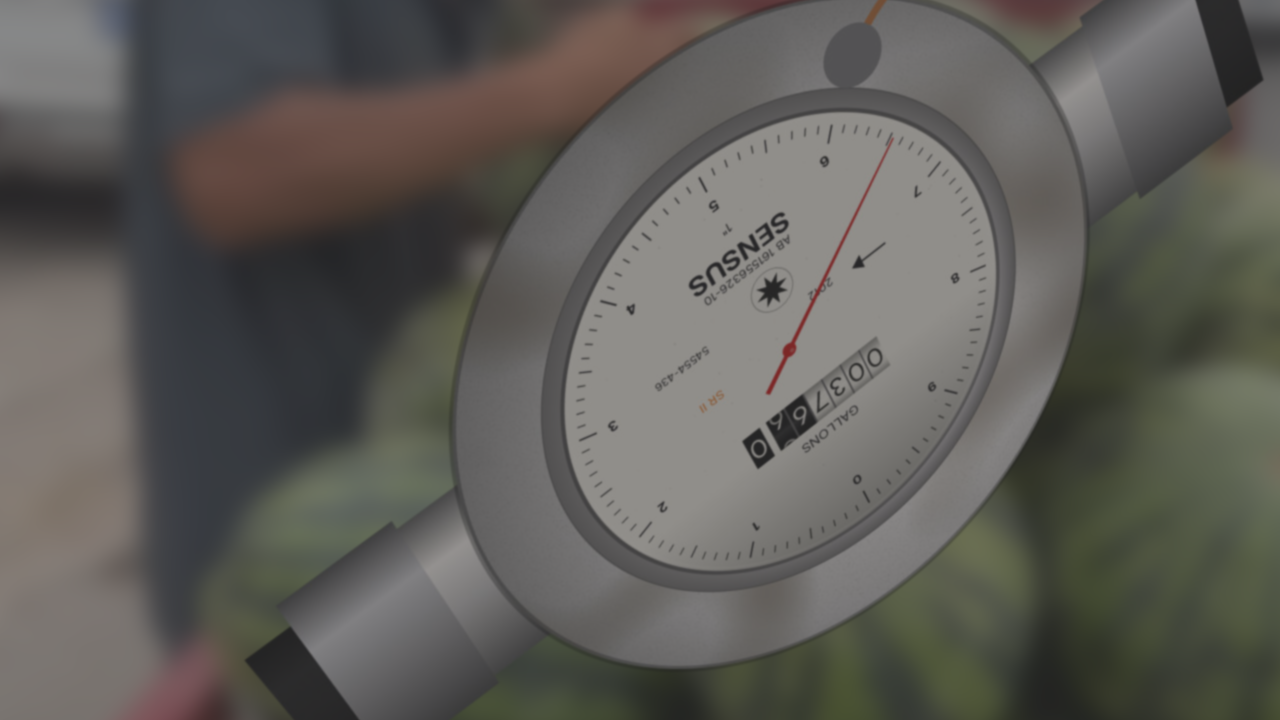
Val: 37656.5 gal
